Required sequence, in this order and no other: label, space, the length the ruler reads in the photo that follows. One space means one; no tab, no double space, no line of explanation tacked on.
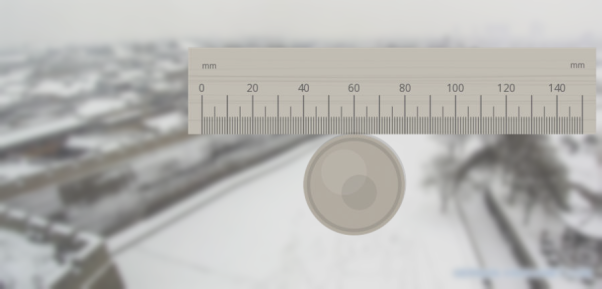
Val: 40 mm
